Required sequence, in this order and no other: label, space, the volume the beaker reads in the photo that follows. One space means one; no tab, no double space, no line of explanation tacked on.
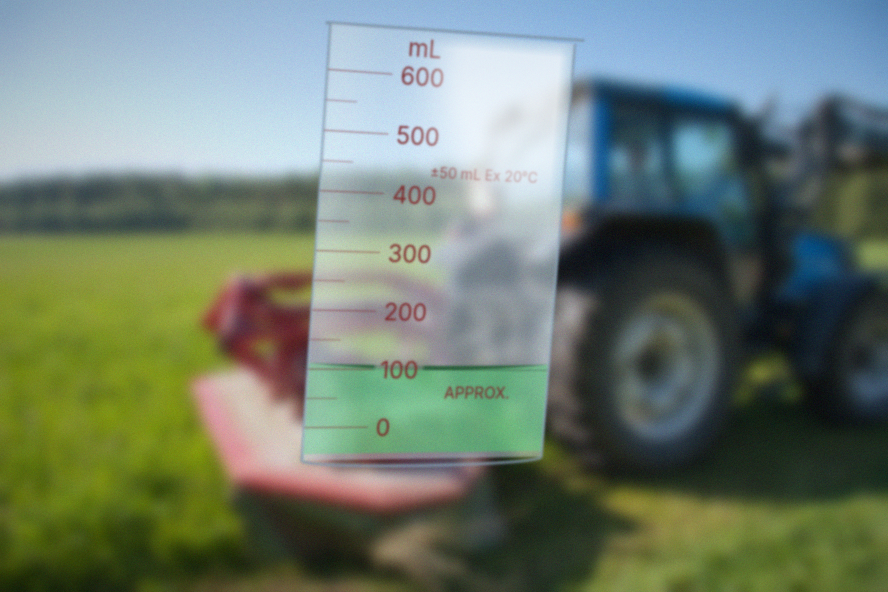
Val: 100 mL
